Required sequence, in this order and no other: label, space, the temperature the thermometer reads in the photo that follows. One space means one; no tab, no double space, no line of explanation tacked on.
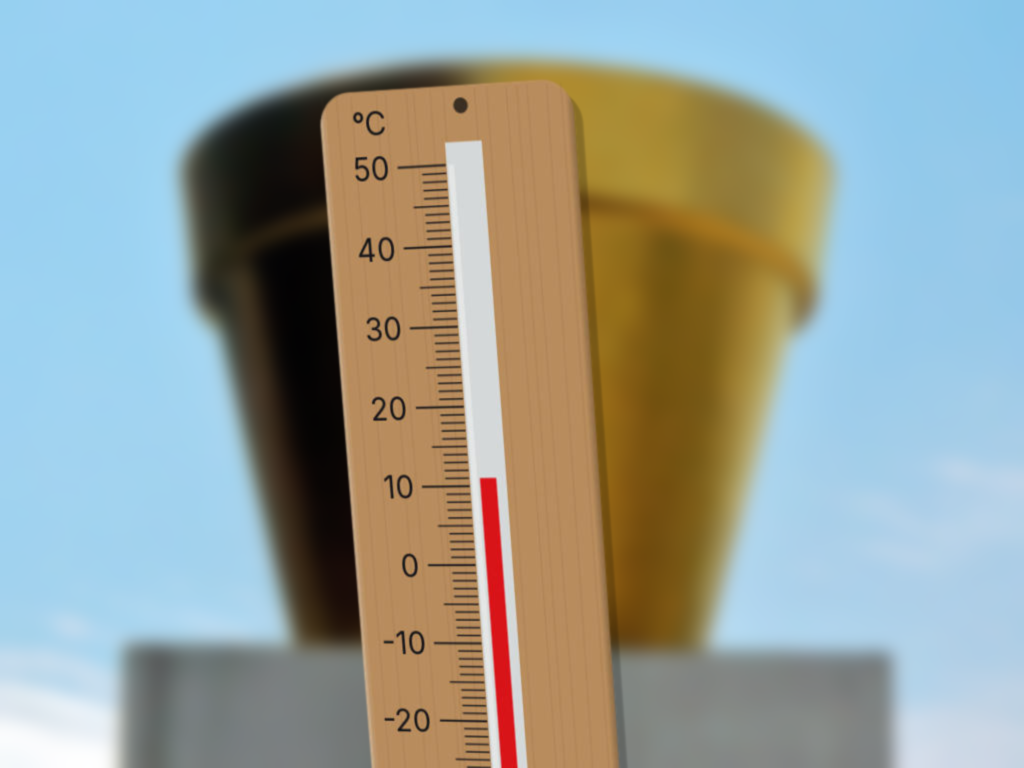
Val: 11 °C
